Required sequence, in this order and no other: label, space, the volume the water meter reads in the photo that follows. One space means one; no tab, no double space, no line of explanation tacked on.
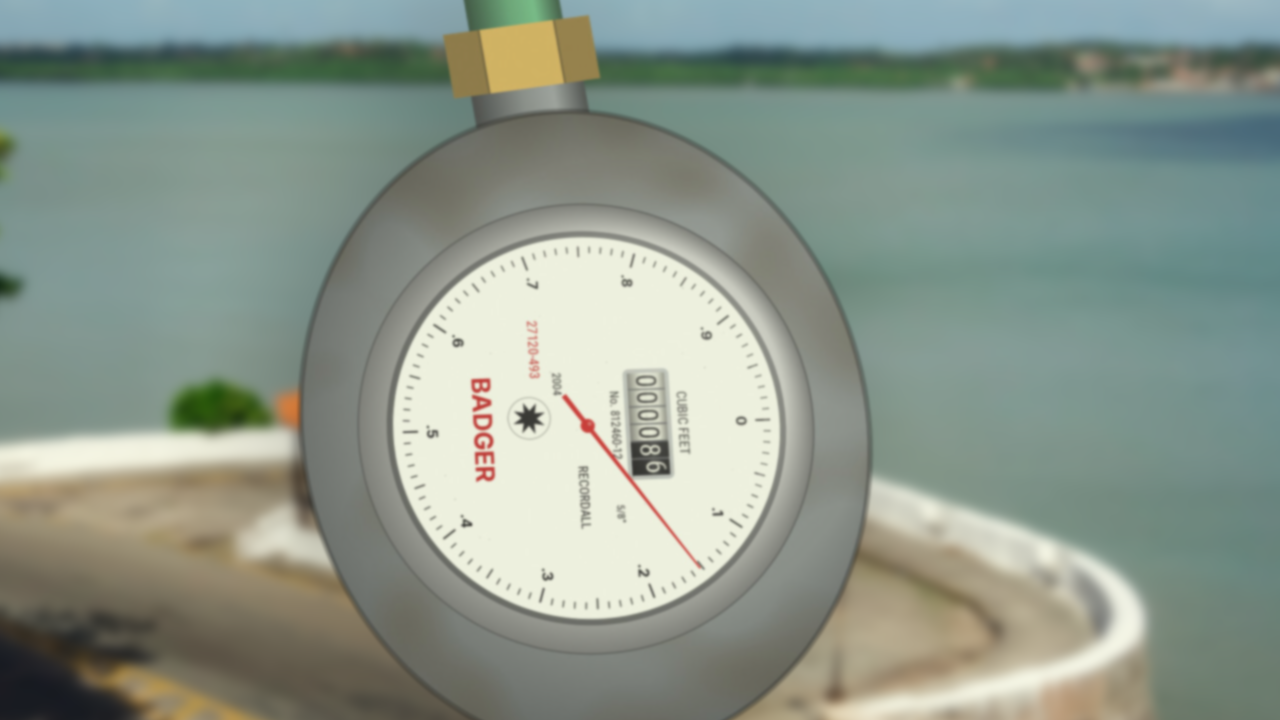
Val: 86.15 ft³
